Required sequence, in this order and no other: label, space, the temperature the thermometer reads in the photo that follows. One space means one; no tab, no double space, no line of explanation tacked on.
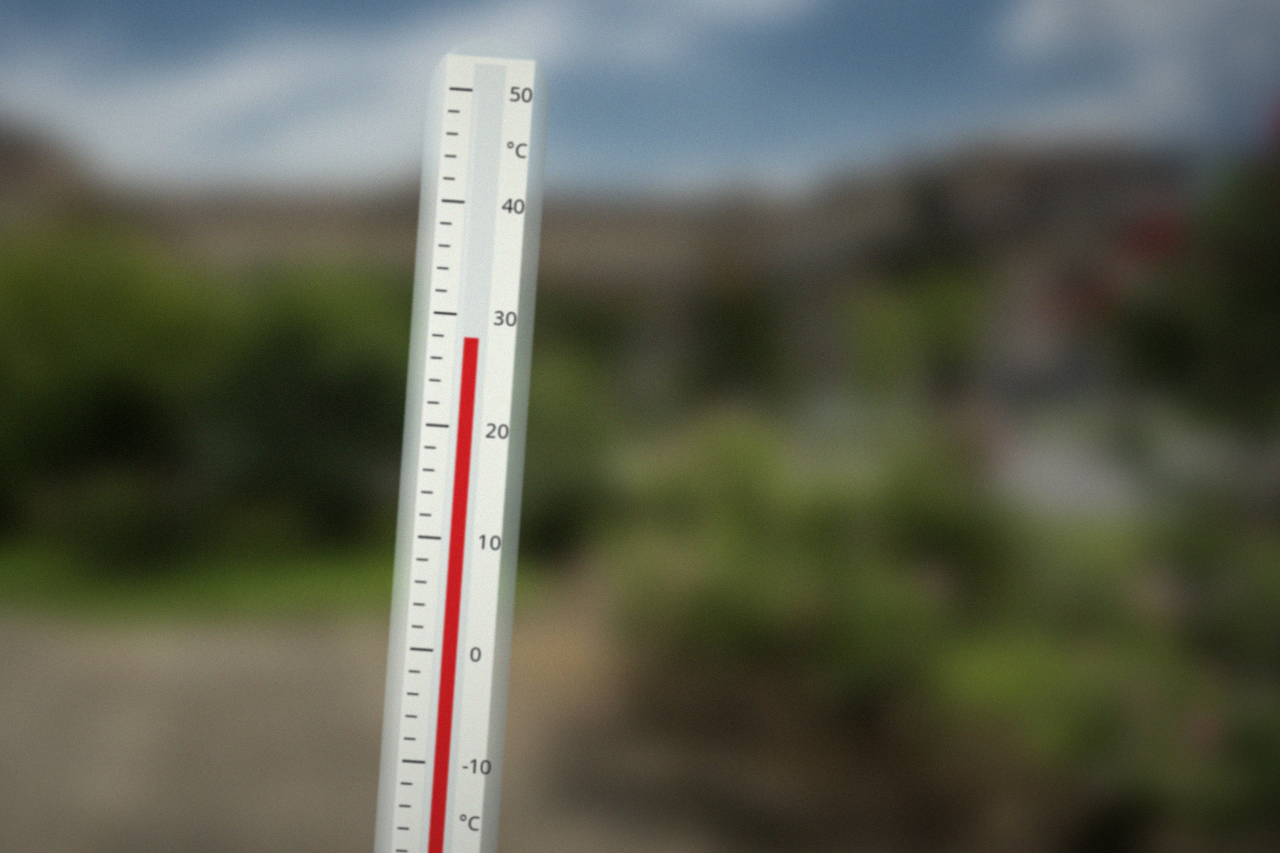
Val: 28 °C
